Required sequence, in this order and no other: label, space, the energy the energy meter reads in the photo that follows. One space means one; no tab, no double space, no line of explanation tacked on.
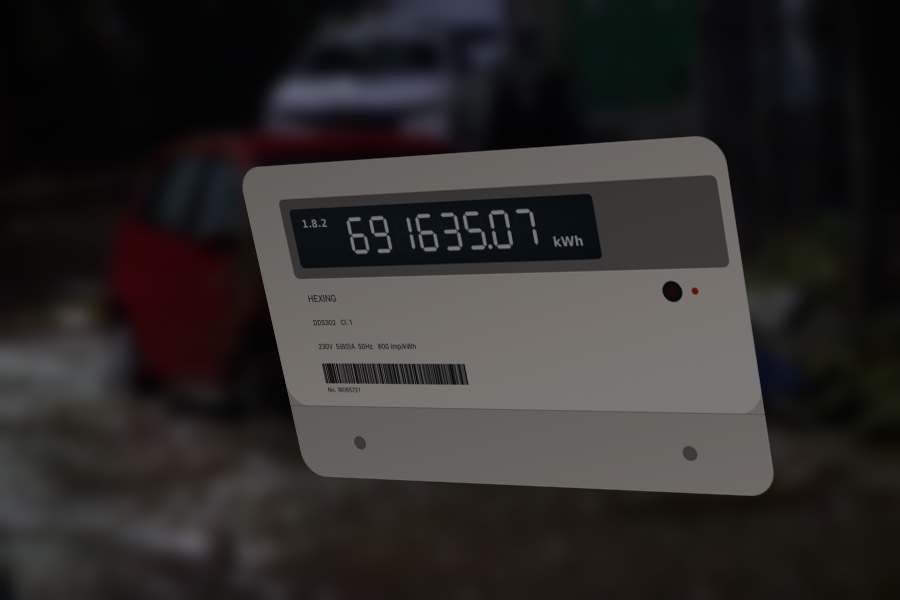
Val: 691635.07 kWh
